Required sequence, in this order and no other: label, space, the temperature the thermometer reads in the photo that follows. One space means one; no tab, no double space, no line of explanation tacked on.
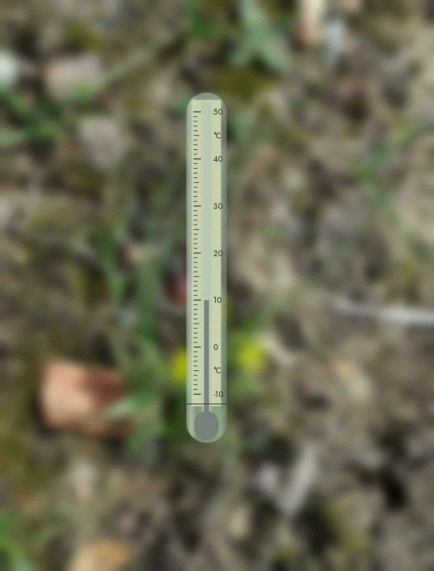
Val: 10 °C
